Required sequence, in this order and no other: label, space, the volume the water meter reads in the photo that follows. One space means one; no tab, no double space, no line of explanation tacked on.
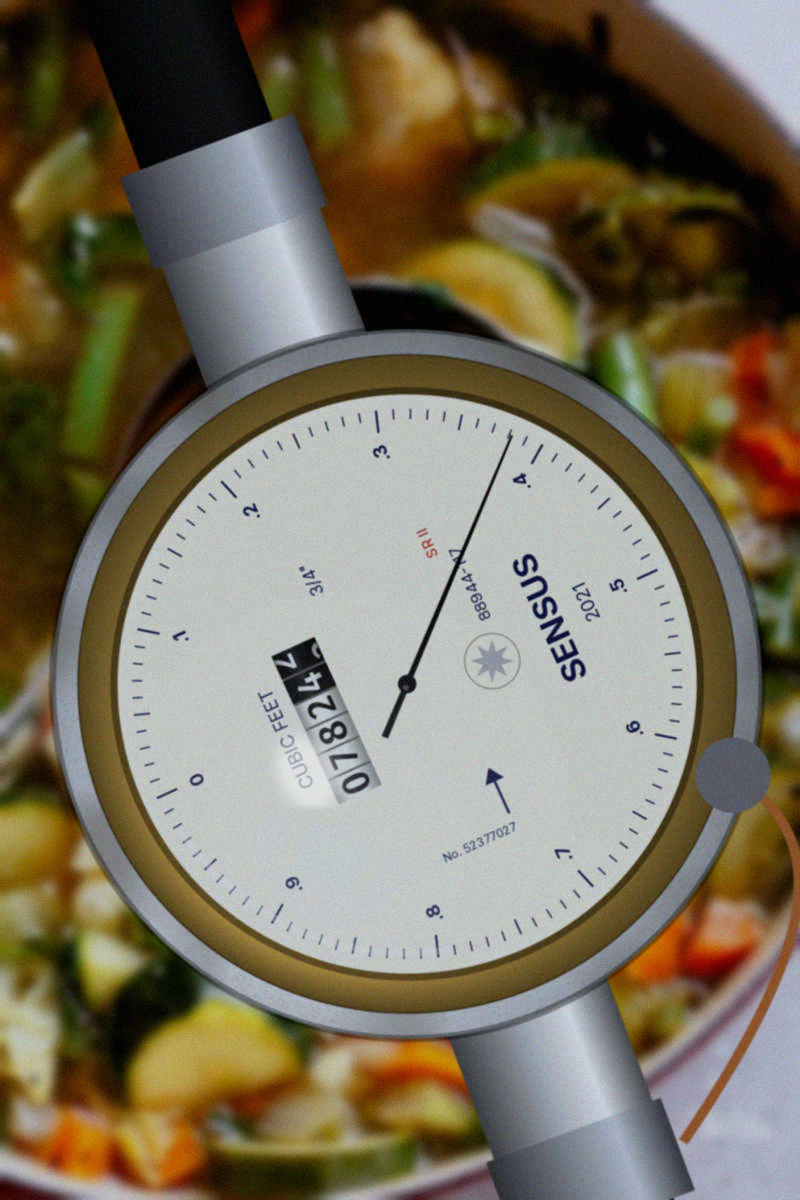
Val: 78242.38 ft³
